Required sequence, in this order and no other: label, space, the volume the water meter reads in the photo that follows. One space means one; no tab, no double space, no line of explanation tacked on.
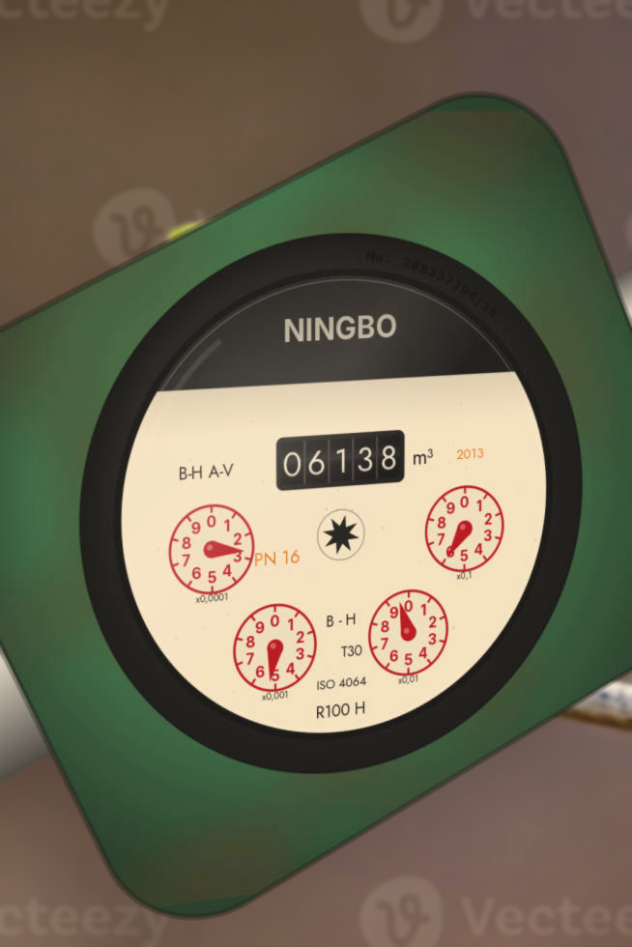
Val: 6138.5952 m³
